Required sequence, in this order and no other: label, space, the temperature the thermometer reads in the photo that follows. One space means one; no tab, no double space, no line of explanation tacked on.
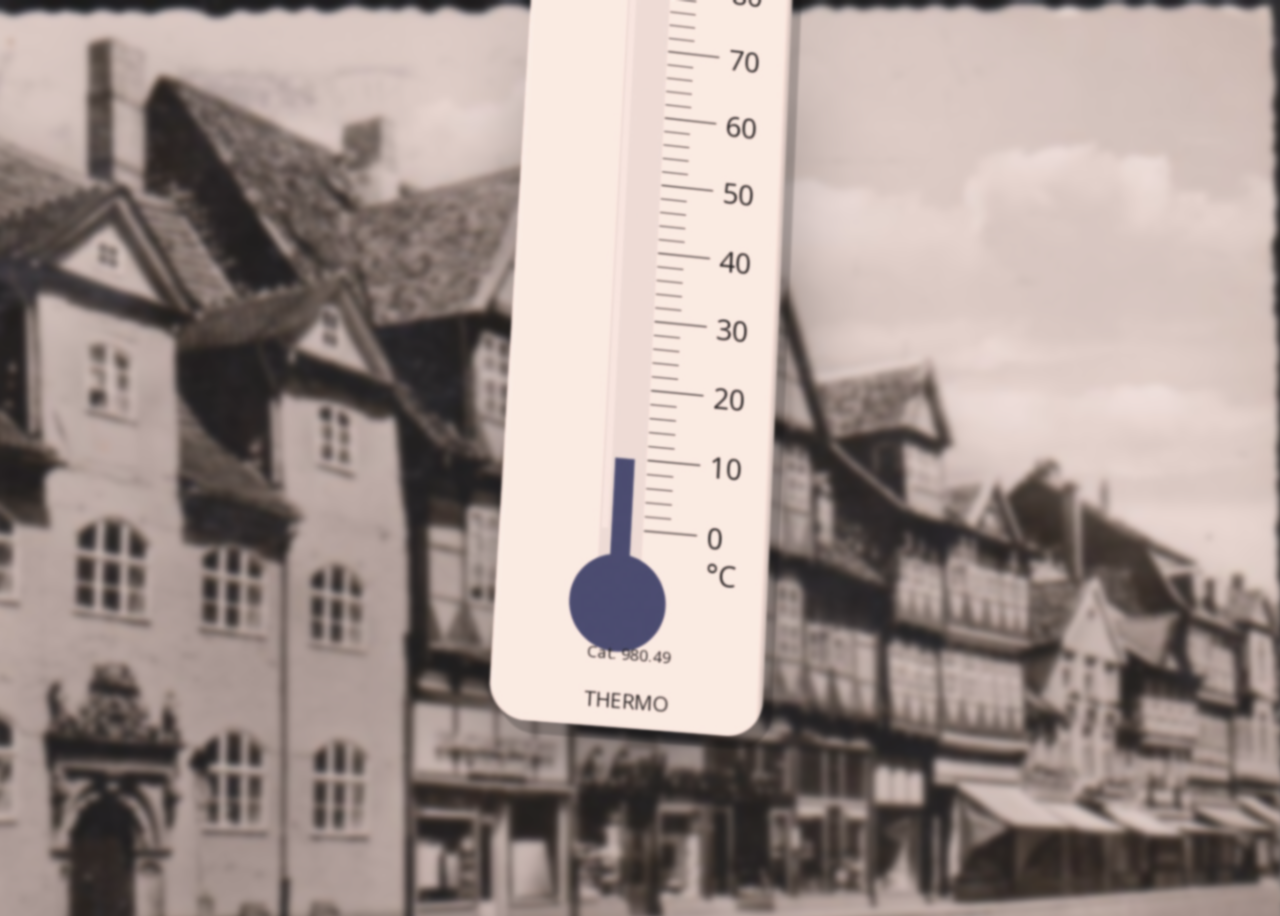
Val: 10 °C
